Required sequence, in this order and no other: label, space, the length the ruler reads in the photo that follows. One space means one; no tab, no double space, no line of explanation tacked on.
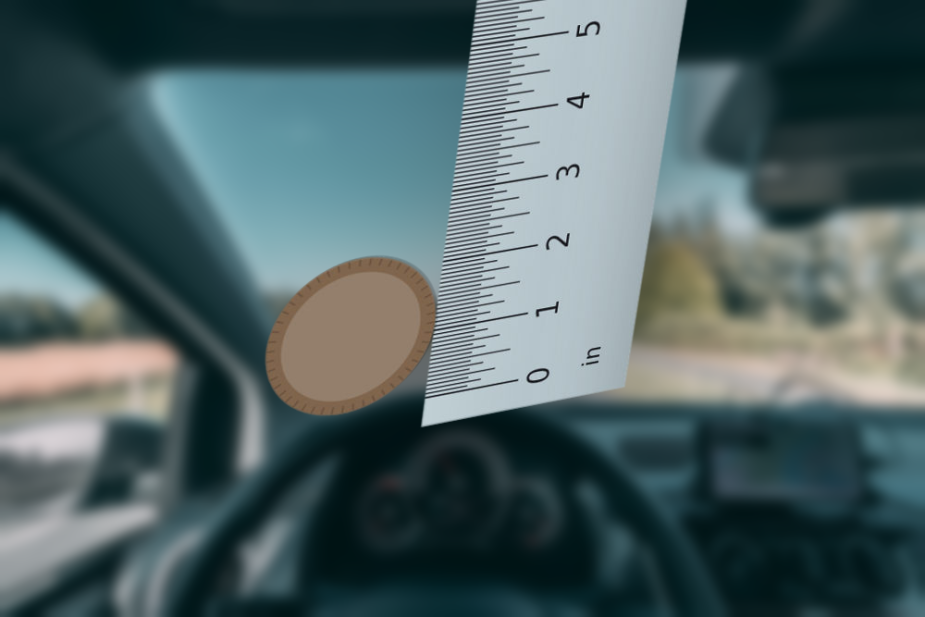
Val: 2.25 in
